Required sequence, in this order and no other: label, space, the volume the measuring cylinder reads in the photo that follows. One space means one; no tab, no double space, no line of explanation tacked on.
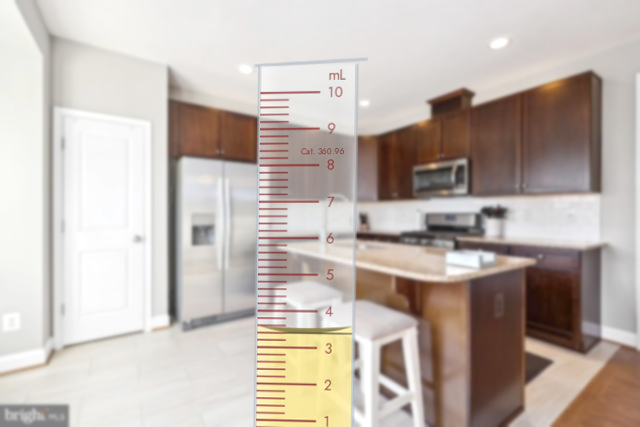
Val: 3.4 mL
